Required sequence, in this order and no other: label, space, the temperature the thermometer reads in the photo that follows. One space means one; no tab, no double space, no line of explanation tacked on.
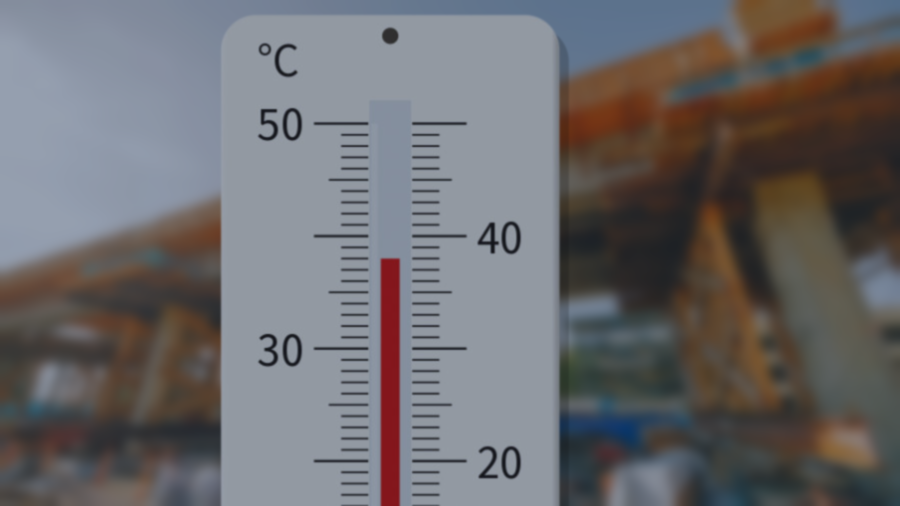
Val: 38 °C
